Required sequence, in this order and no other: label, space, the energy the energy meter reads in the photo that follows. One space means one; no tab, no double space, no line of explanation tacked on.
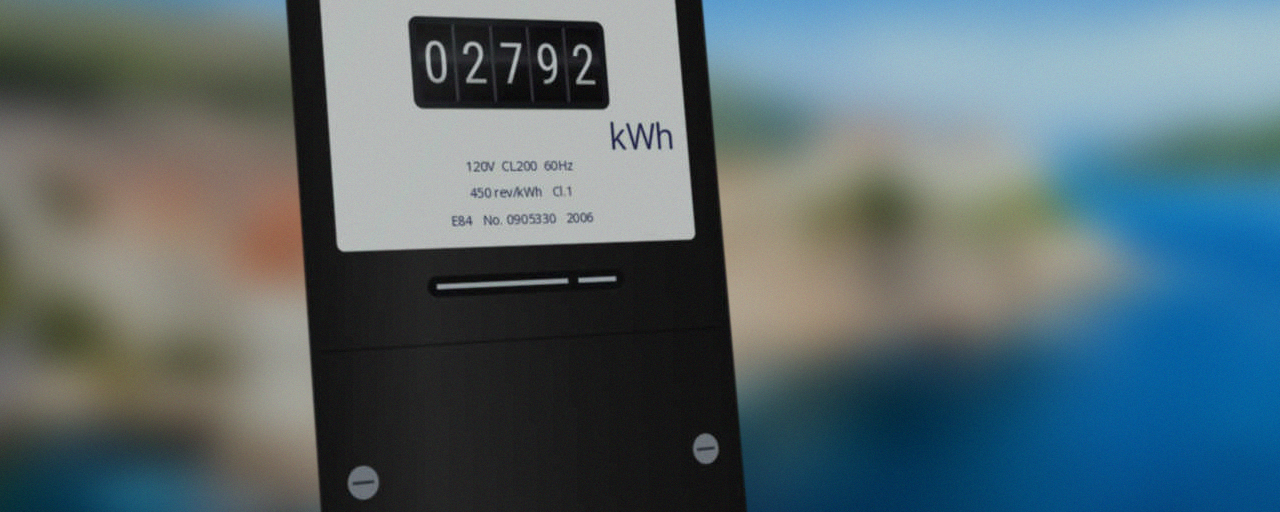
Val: 2792 kWh
